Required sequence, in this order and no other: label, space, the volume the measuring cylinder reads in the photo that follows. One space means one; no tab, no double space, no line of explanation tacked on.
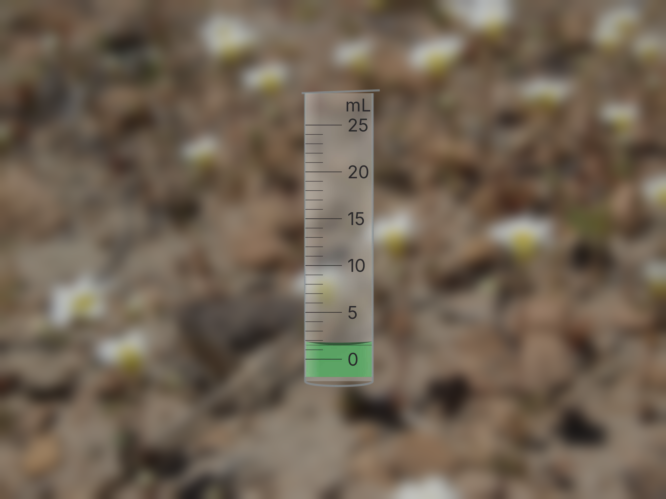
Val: 1.5 mL
